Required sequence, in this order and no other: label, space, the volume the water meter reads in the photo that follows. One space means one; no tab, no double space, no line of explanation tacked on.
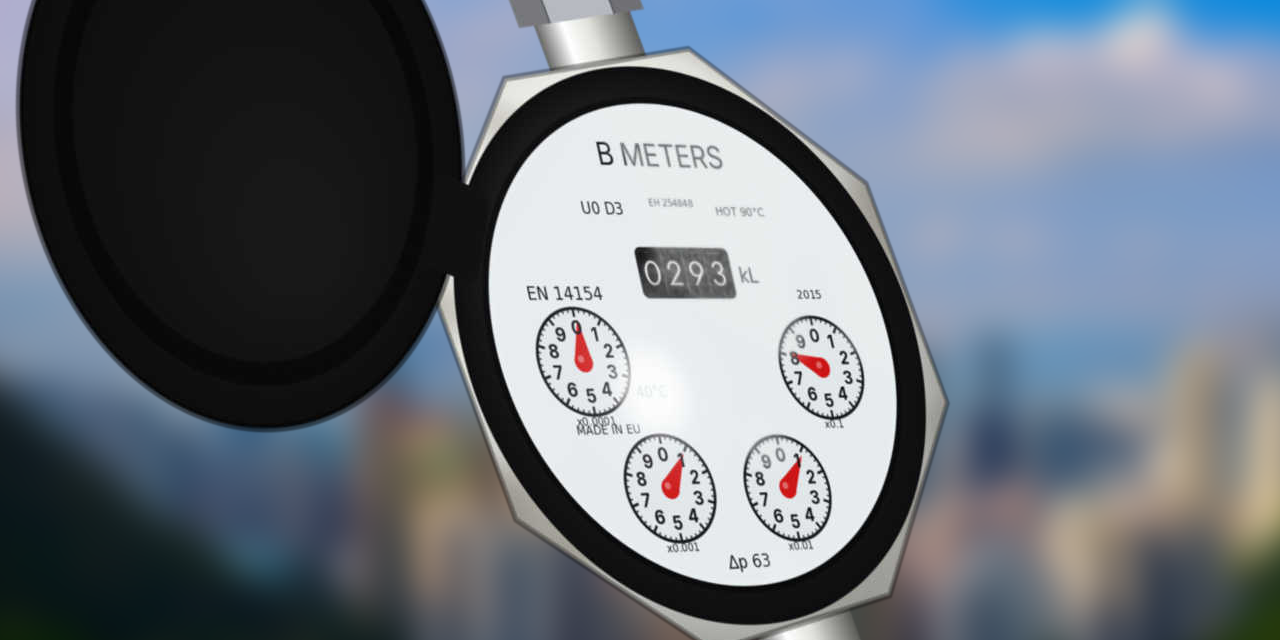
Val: 293.8110 kL
